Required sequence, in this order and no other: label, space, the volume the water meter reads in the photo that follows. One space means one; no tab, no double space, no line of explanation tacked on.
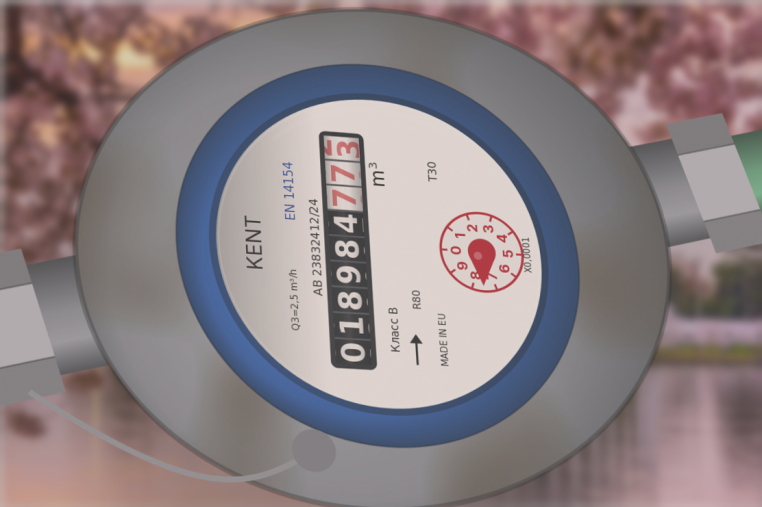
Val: 18984.7727 m³
